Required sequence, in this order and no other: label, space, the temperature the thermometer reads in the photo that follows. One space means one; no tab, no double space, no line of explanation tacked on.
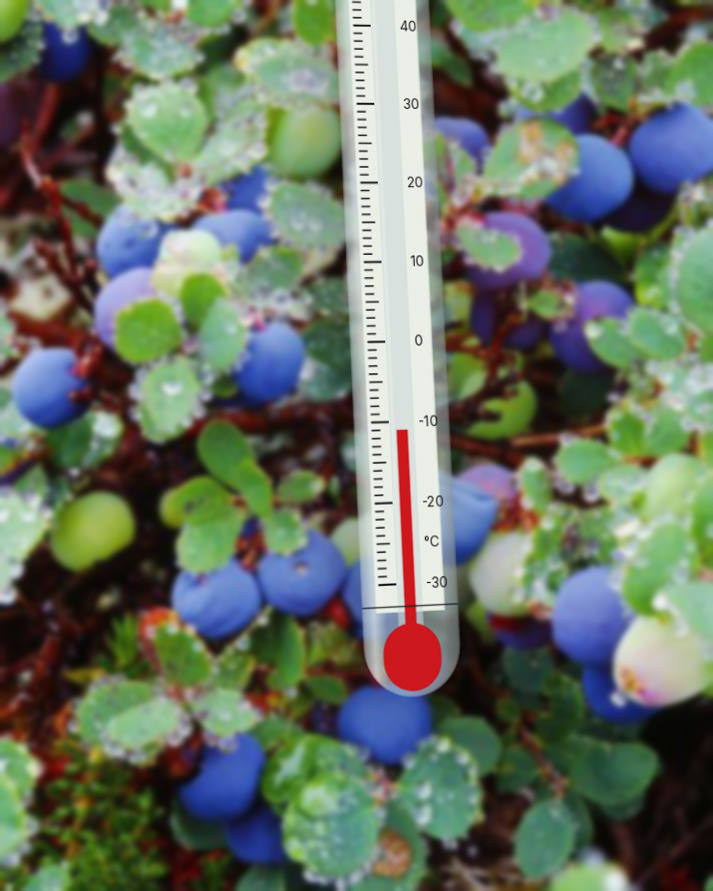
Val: -11 °C
